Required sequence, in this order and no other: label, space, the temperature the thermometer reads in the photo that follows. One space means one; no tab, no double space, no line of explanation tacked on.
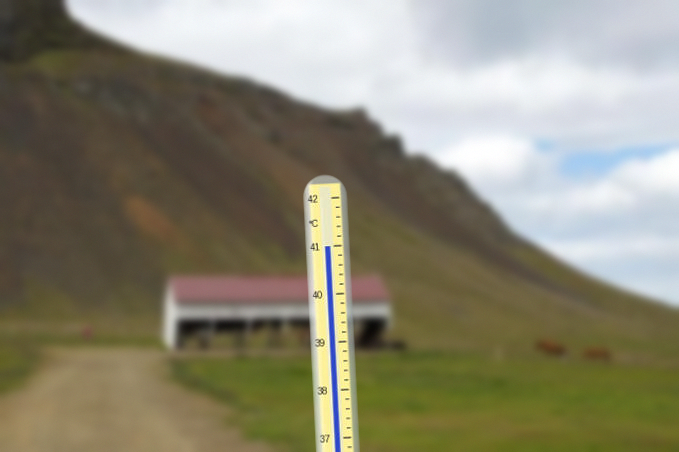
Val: 41 °C
